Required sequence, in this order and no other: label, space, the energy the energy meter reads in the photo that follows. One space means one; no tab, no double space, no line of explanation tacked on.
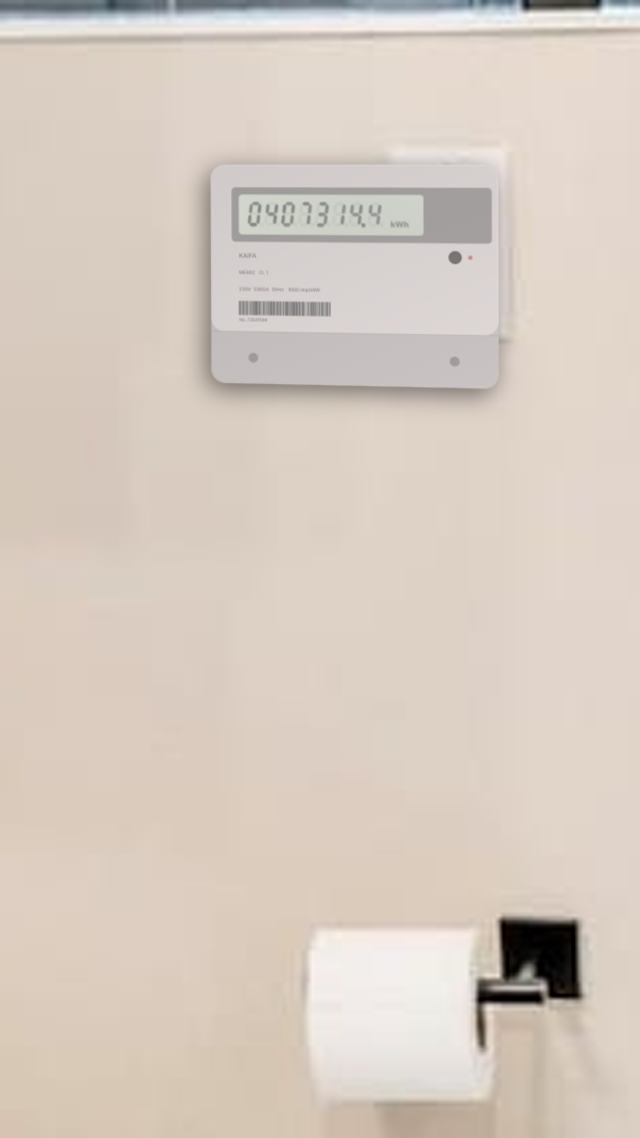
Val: 407314.4 kWh
